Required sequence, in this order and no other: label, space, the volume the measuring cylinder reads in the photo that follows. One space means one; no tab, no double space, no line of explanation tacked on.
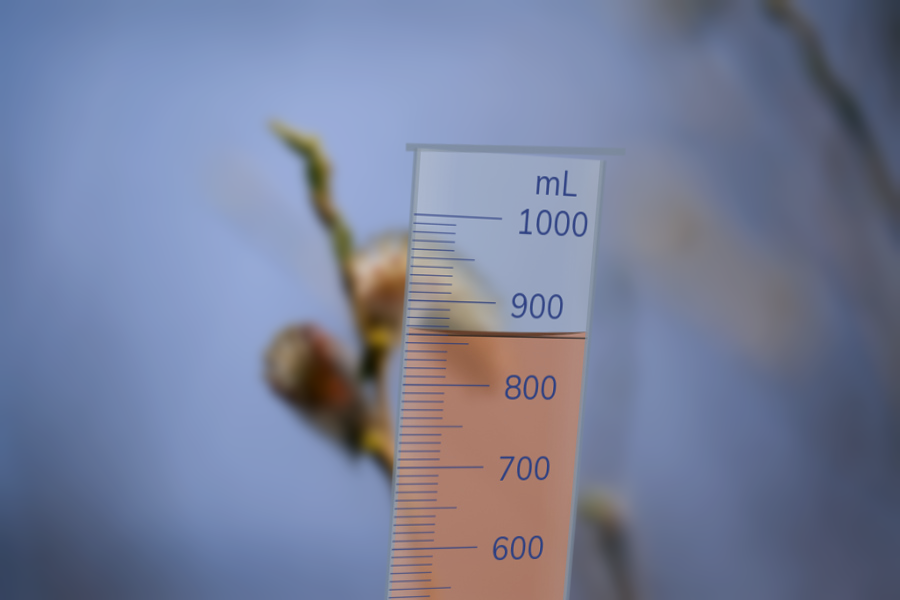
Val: 860 mL
